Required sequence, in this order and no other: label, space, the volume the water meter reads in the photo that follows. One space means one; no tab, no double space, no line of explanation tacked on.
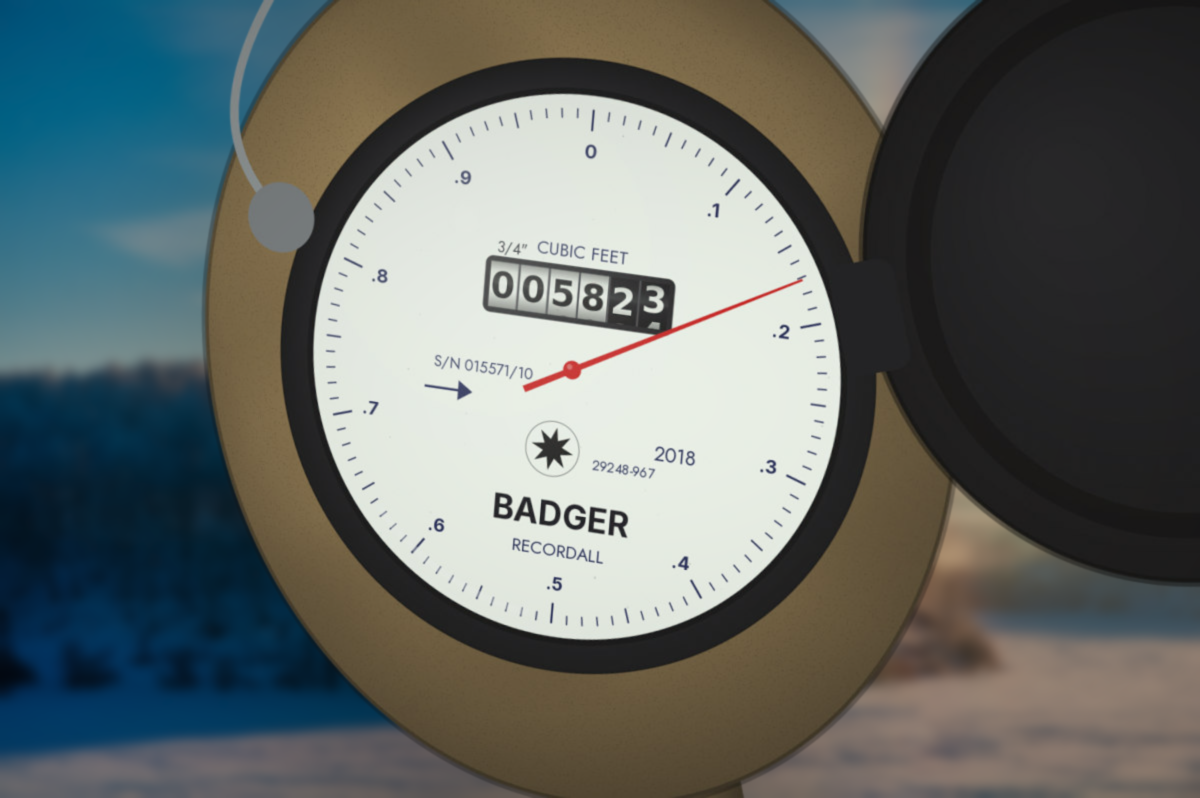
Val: 5823.17 ft³
